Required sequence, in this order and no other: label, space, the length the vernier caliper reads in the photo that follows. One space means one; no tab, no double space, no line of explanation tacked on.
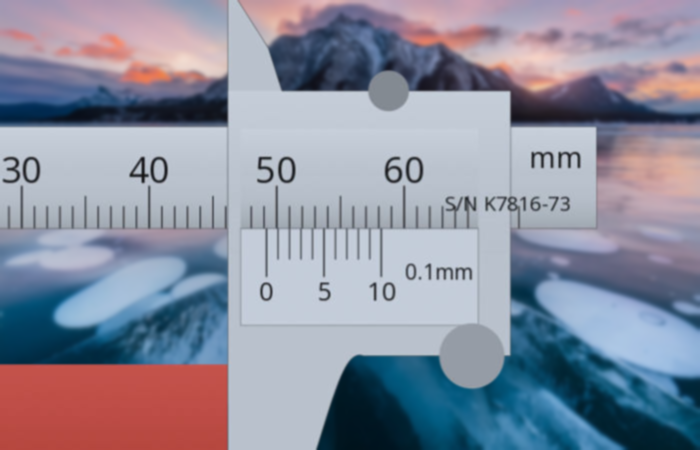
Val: 49.2 mm
